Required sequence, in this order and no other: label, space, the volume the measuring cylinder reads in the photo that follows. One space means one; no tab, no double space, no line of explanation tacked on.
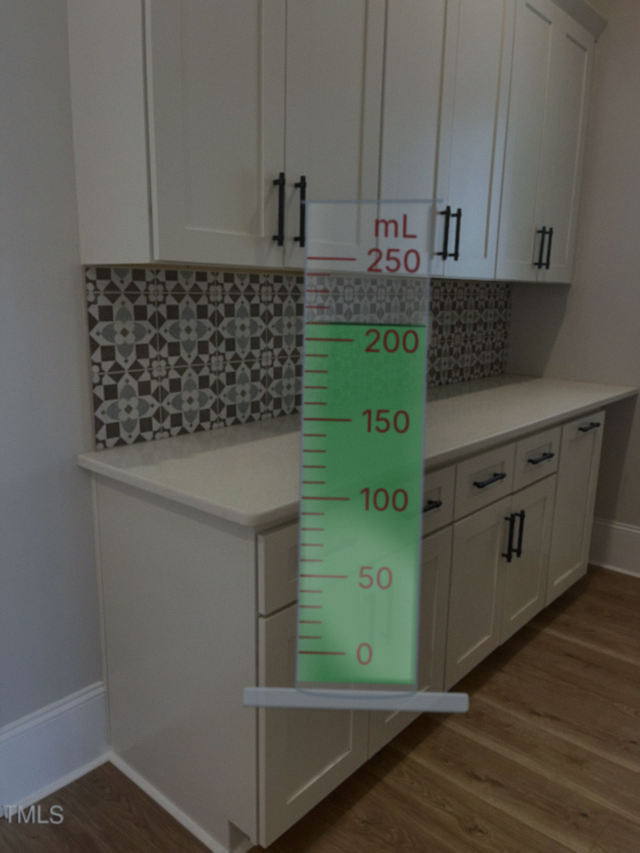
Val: 210 mL
